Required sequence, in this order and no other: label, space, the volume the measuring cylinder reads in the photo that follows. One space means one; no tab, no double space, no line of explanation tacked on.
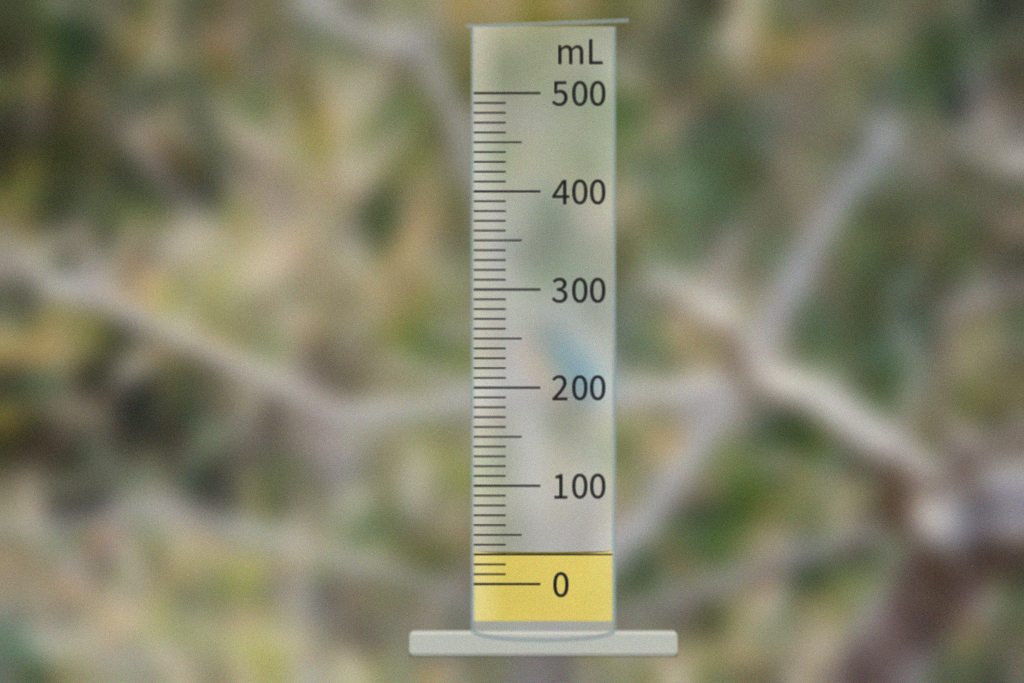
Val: 30 mL
